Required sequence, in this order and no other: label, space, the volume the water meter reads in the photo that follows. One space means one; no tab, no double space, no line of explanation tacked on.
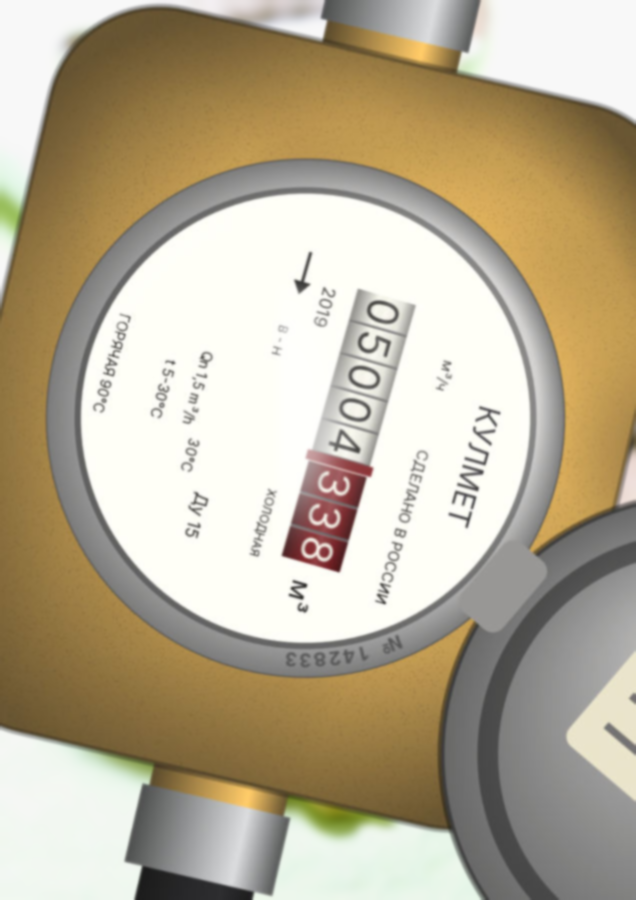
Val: 5004.338 m³
